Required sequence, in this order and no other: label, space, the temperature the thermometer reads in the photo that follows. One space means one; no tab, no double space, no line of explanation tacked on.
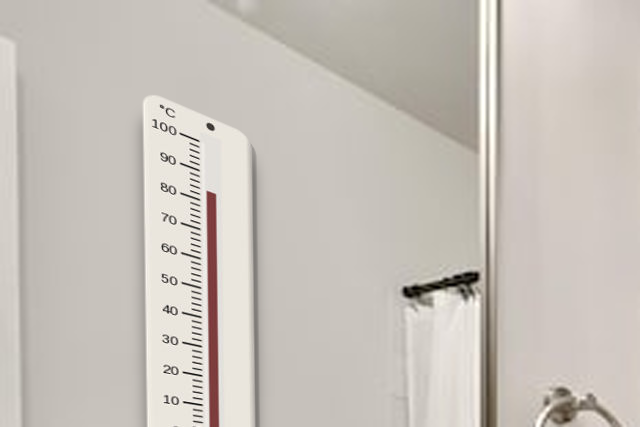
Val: 84 °C
